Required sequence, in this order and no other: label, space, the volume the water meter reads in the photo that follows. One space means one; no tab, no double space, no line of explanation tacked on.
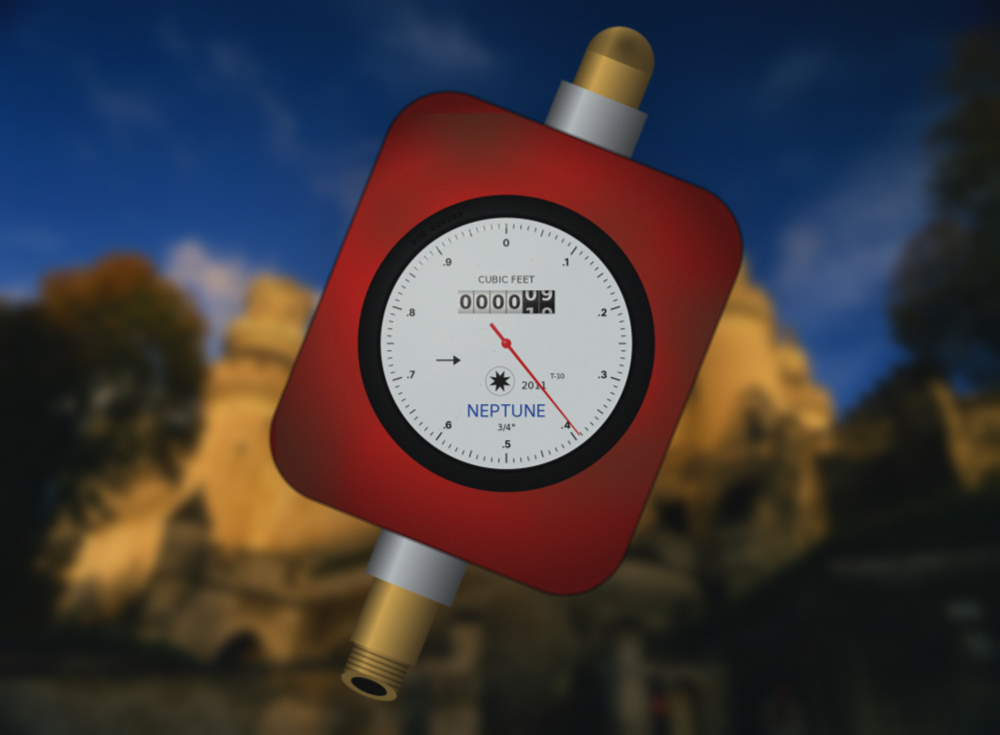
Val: 9.39 ft³
